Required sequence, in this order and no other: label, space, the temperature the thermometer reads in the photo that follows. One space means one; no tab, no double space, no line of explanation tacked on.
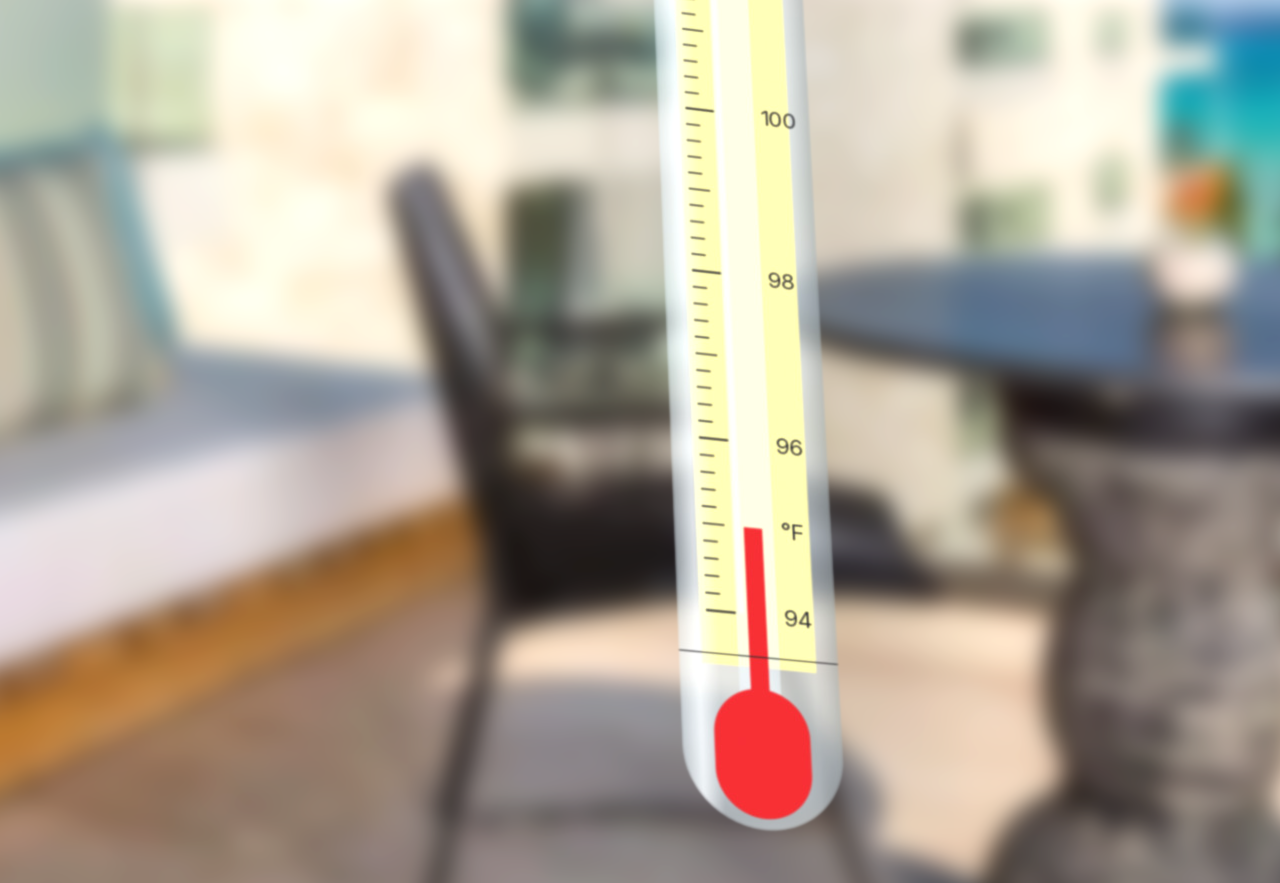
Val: 95 °F
